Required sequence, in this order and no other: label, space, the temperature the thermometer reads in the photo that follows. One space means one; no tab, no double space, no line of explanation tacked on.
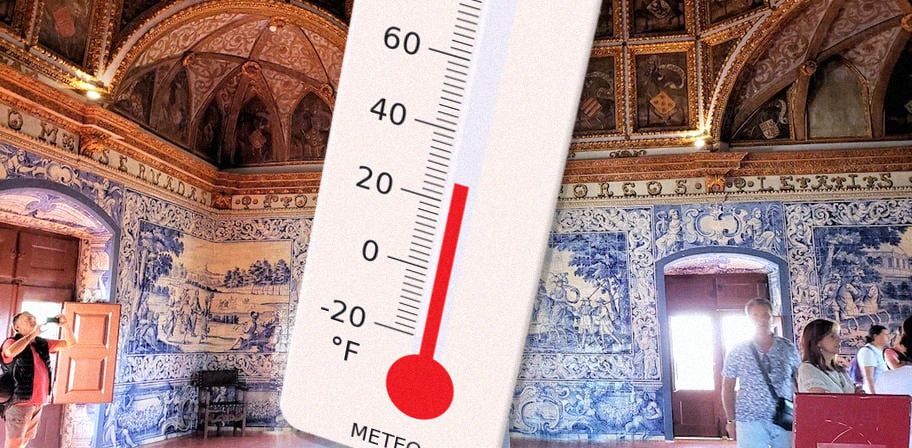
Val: 26 °F
